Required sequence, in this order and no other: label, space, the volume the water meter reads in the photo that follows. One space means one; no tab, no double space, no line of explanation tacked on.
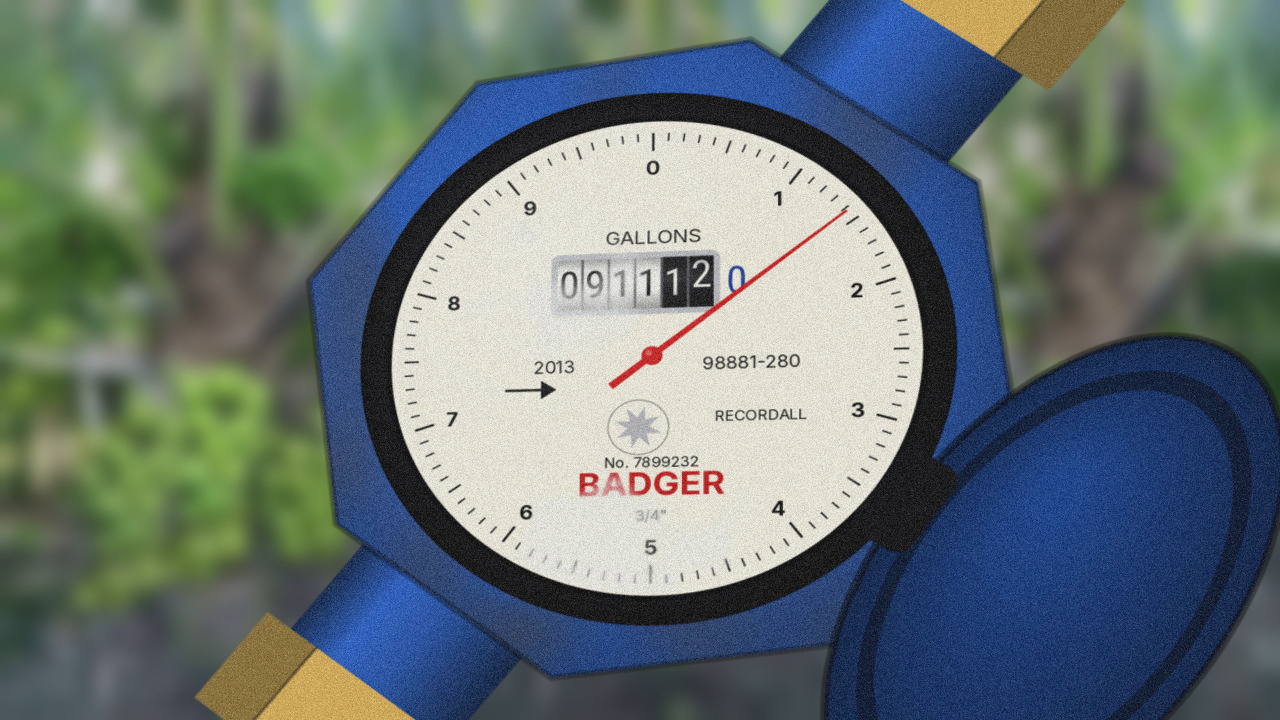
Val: 911121.4 gal
